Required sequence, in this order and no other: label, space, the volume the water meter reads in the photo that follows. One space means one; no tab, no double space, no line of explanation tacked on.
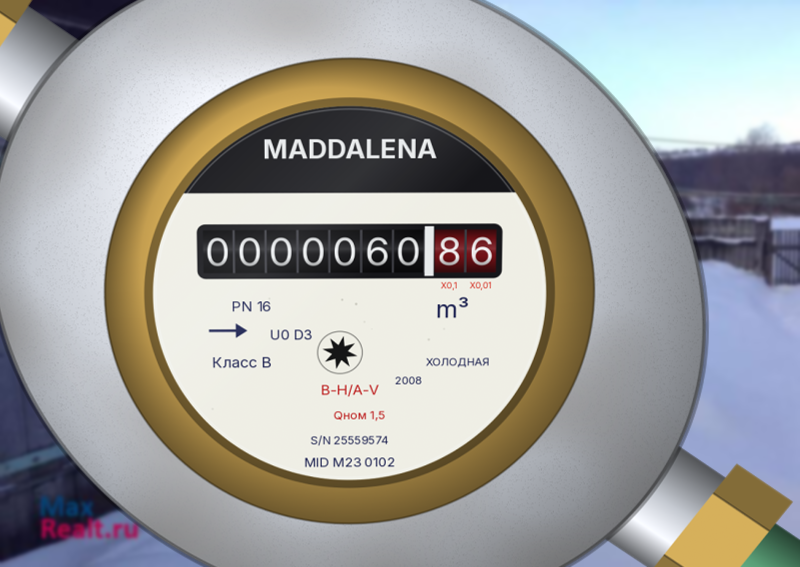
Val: 60.86 m³
